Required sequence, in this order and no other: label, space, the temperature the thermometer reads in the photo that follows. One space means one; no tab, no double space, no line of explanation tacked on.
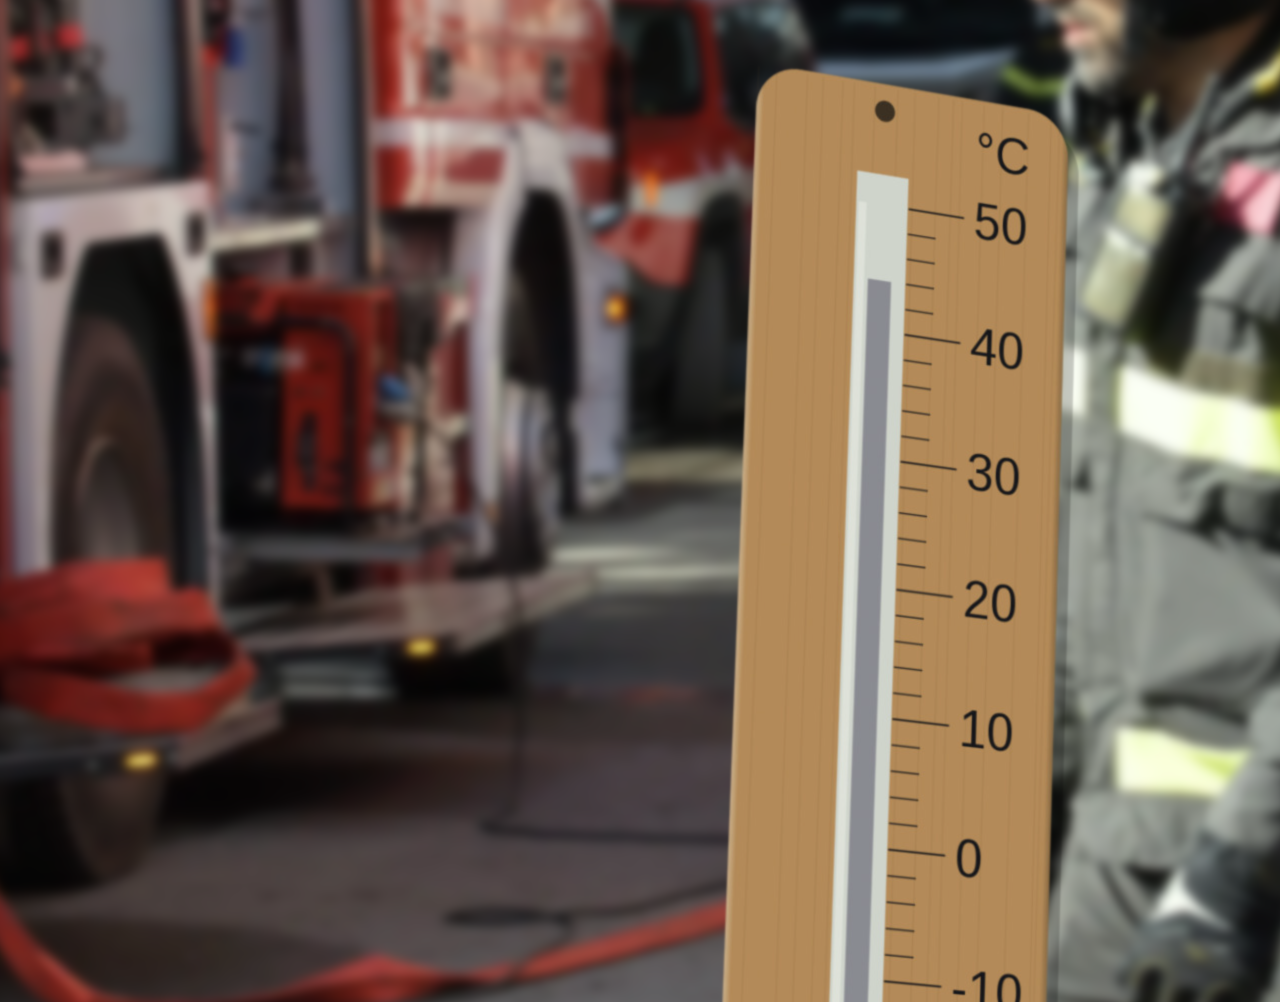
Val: 44 °C
